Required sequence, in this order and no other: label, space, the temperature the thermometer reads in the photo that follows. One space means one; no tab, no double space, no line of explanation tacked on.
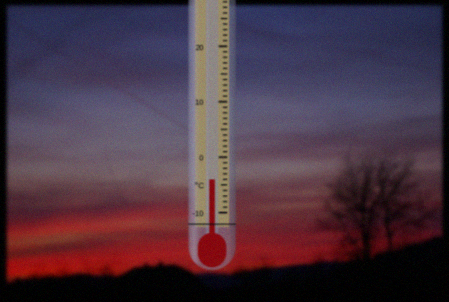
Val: -4 °C
